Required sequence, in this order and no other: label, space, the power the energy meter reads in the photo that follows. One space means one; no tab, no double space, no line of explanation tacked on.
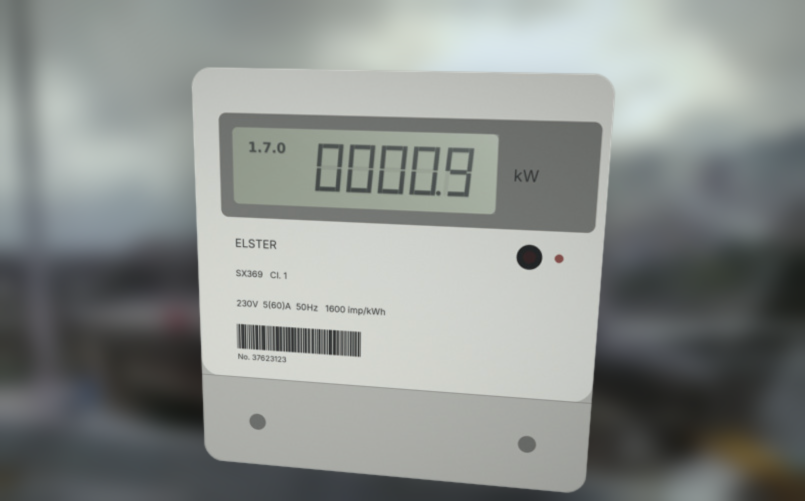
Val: 0.9 kW
